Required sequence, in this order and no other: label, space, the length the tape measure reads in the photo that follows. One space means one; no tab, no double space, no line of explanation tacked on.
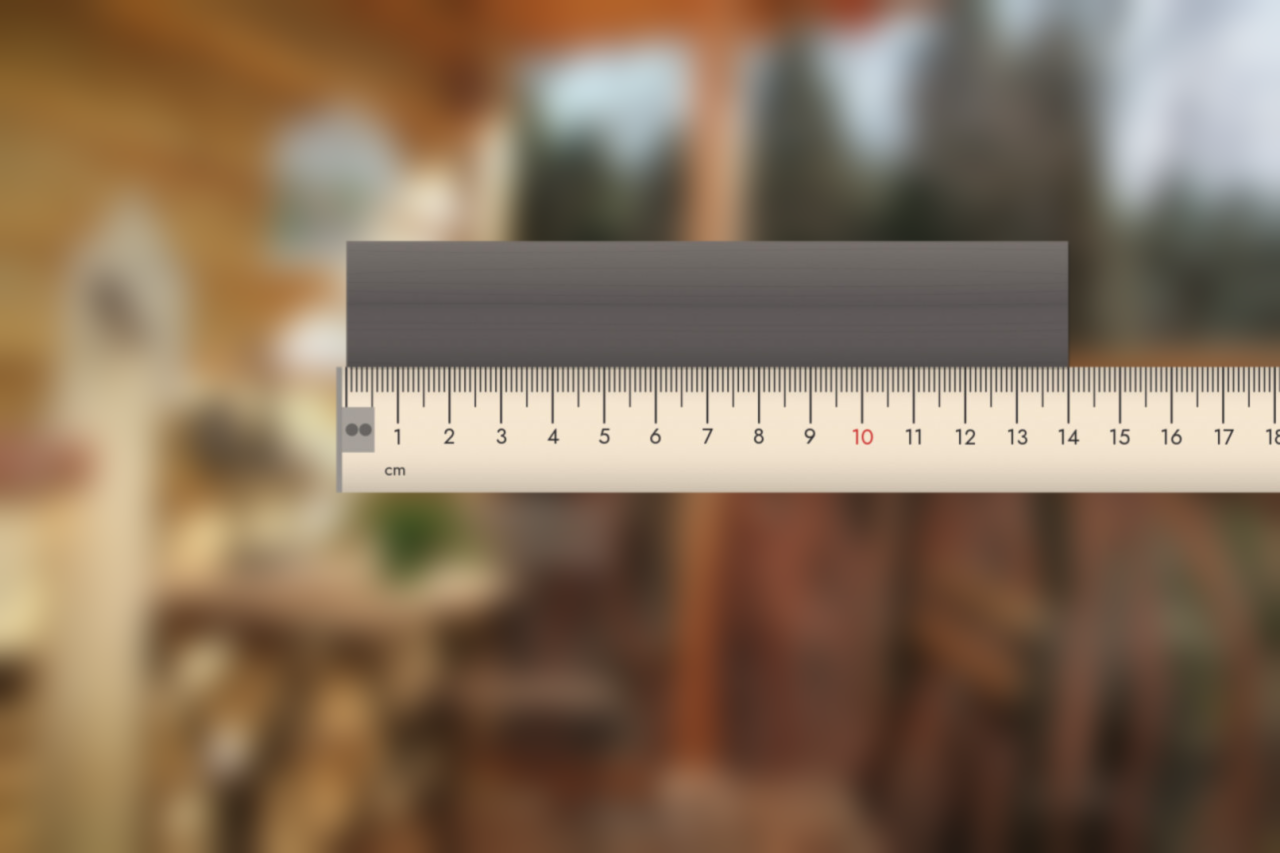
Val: 14 cm
